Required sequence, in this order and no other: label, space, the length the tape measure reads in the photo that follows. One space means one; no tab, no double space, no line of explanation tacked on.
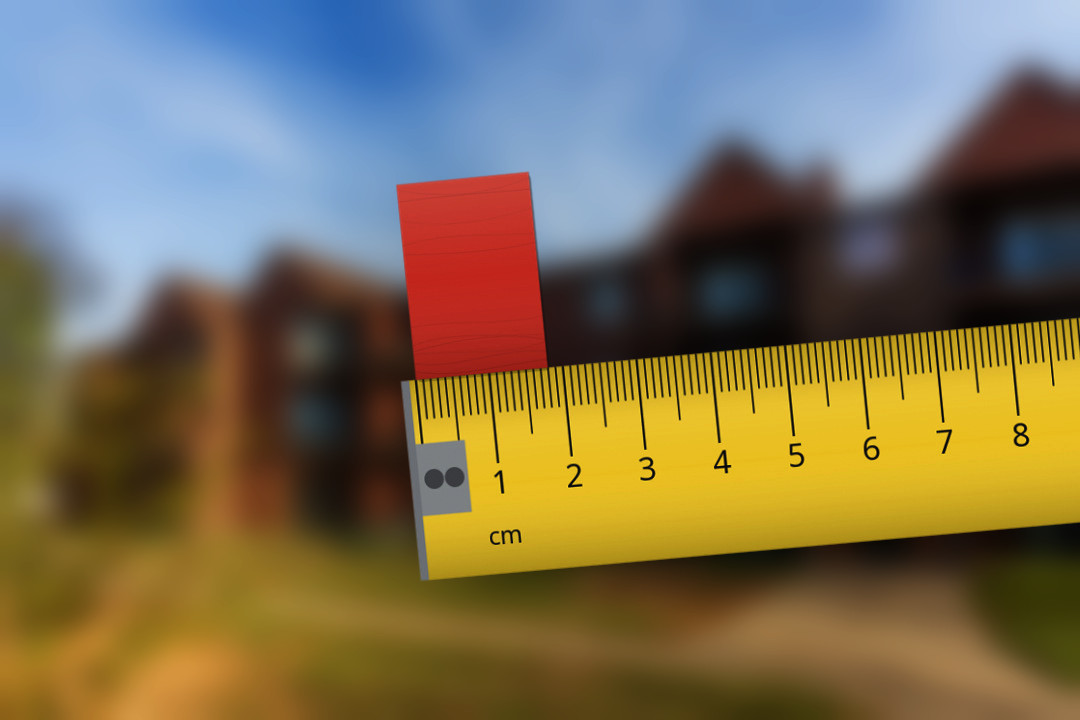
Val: 1.8 cm
